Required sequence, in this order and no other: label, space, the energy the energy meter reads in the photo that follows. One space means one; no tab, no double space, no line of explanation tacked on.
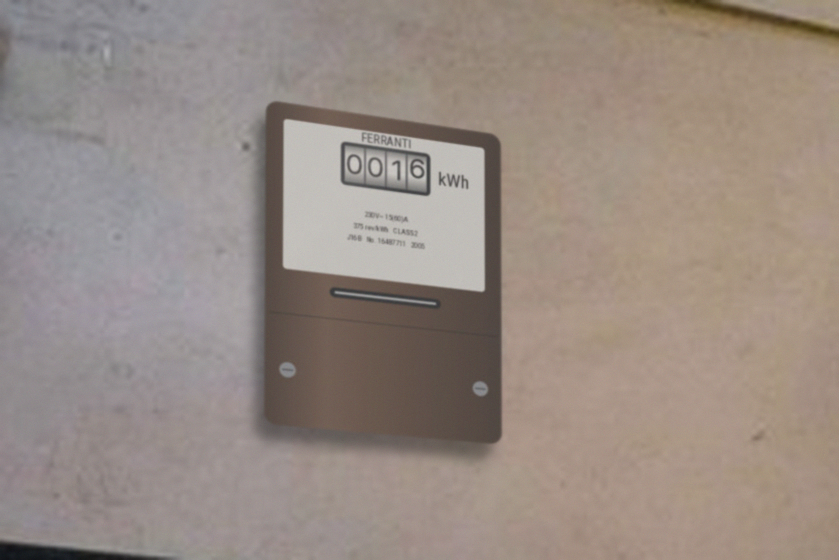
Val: 16 kWh
